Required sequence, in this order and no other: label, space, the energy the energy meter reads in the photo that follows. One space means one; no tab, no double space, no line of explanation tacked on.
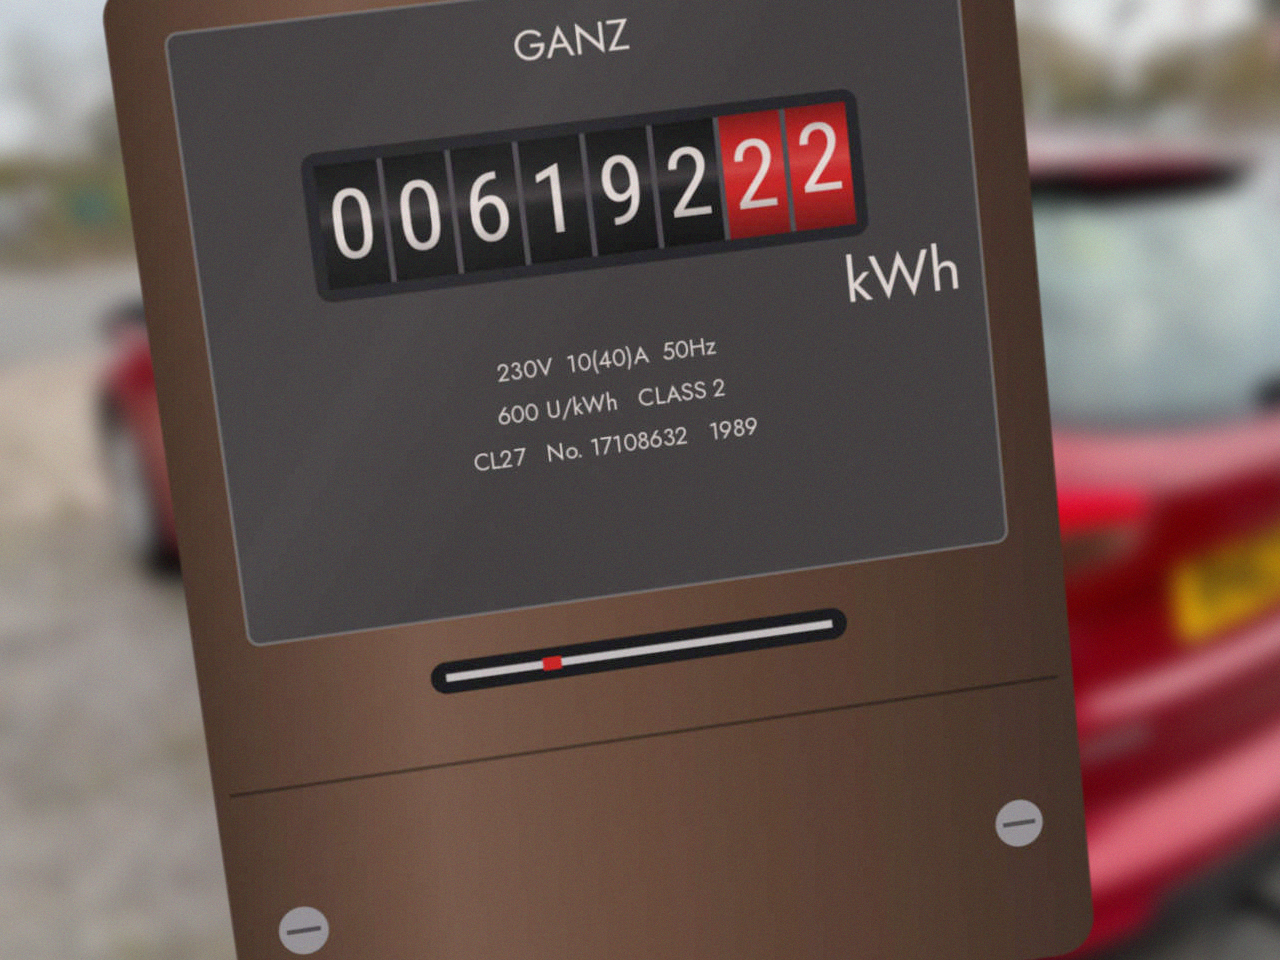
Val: 6192.22 kWh
